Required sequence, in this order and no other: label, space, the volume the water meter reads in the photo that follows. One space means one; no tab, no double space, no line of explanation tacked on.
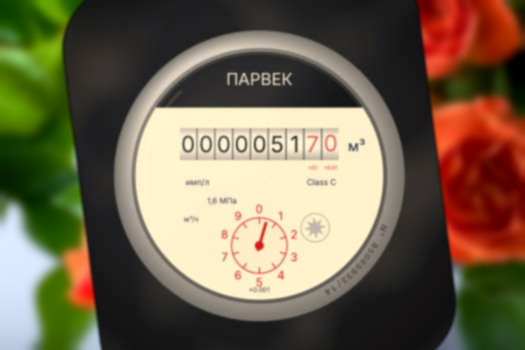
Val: 51.700 m³
